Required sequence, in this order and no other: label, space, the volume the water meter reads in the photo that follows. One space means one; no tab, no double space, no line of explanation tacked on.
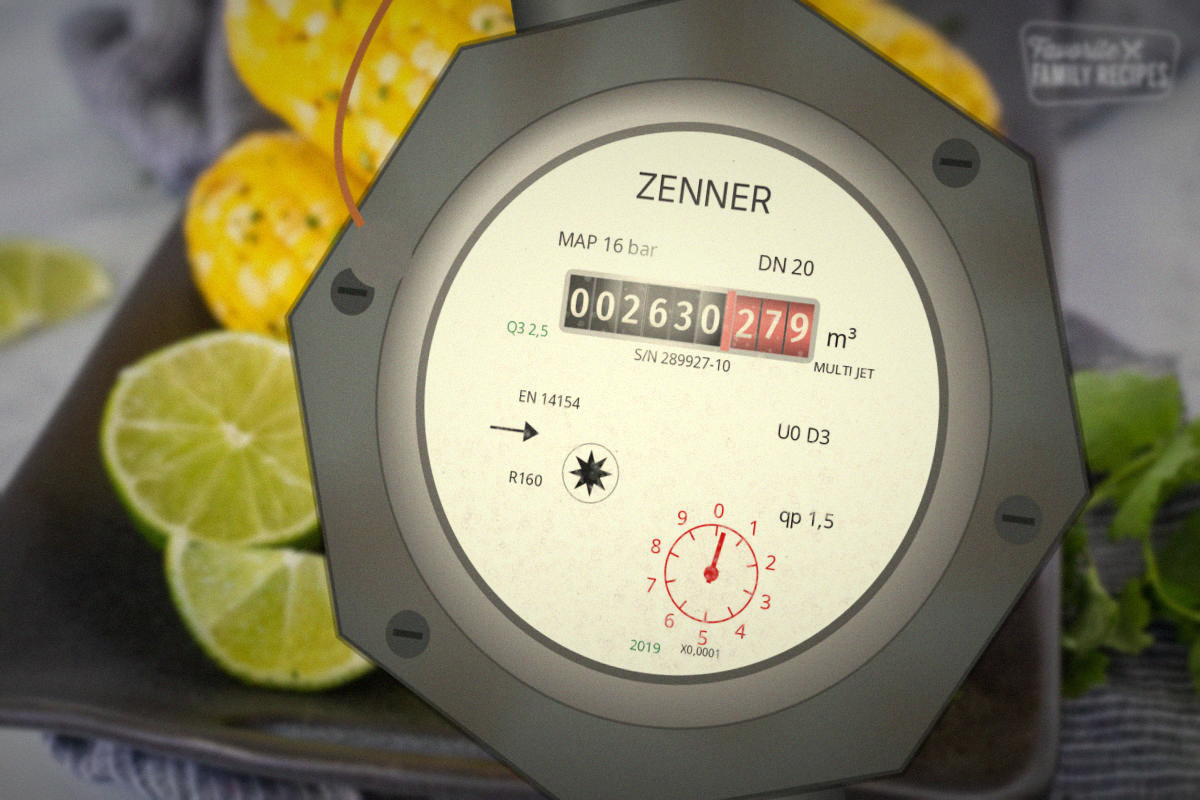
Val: 2630.2790 m³
